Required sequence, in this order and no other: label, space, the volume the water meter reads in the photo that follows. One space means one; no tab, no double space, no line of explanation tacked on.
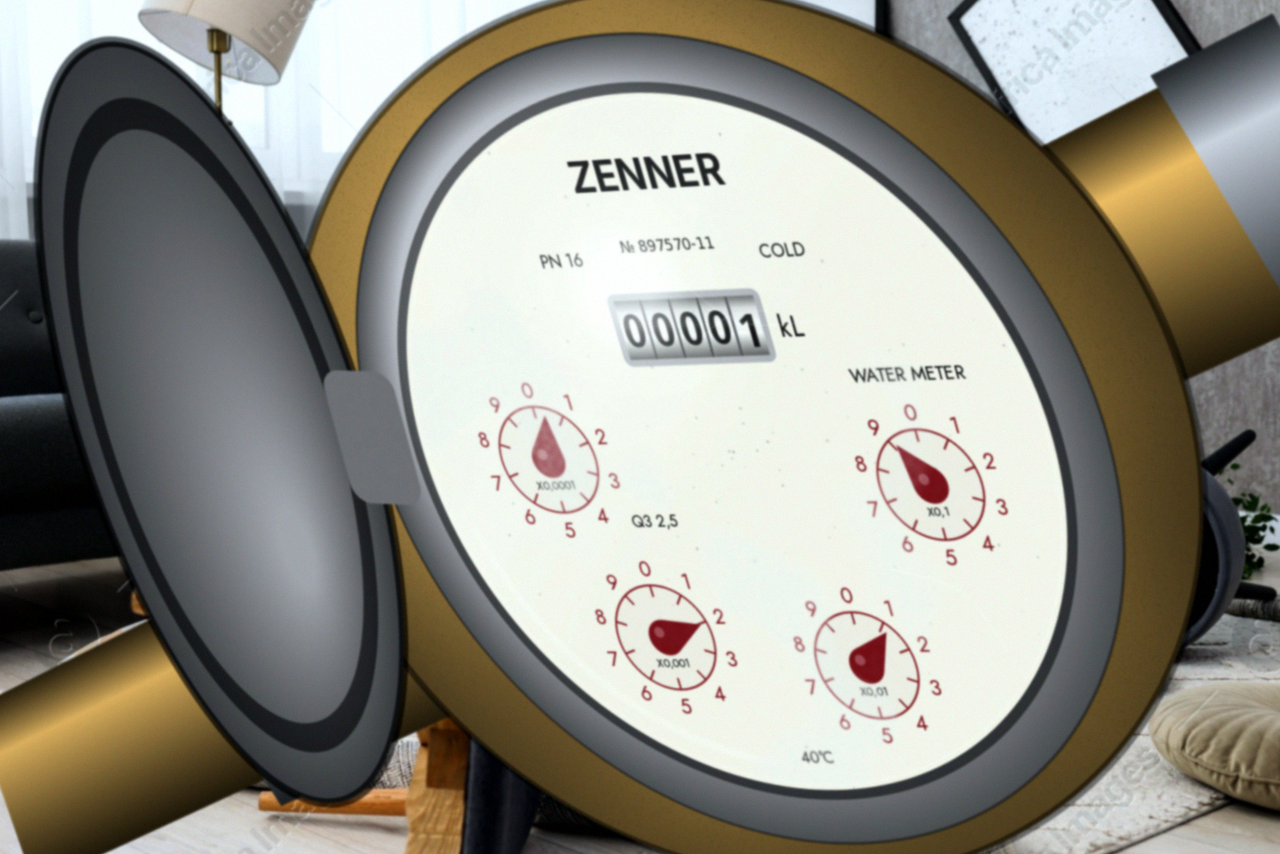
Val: 0.9120 kL
